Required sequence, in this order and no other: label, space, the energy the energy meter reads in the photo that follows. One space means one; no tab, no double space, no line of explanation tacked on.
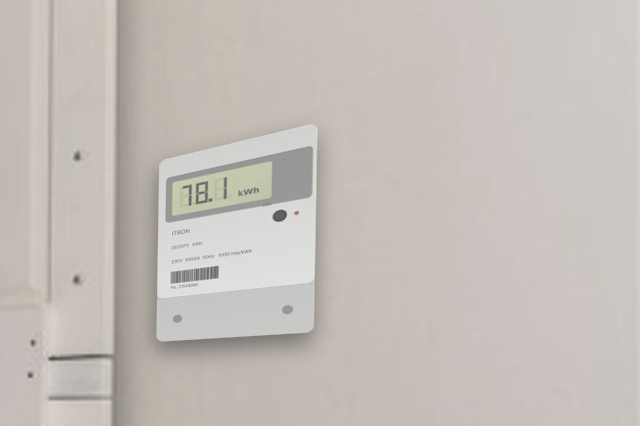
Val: 78.1 kWh
